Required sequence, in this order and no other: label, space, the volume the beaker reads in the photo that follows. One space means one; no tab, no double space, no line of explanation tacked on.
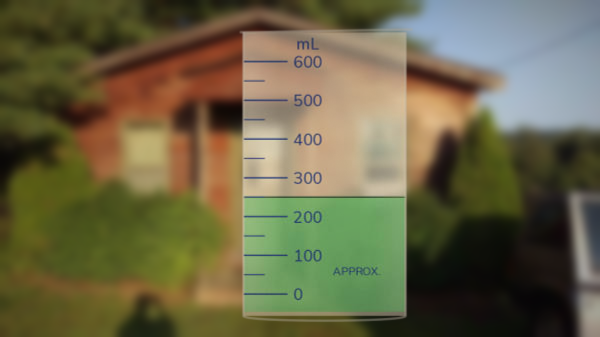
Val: 250 mL
